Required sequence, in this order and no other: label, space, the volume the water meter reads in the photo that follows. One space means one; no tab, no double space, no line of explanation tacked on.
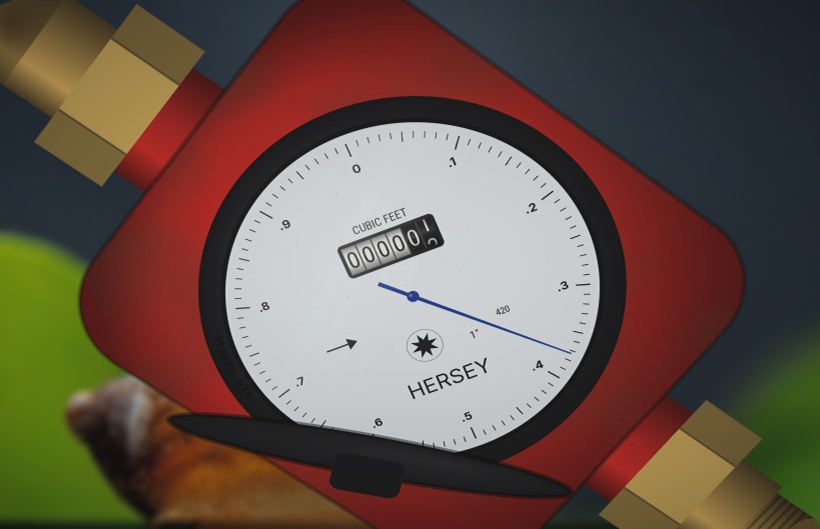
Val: 1.37 ft³
